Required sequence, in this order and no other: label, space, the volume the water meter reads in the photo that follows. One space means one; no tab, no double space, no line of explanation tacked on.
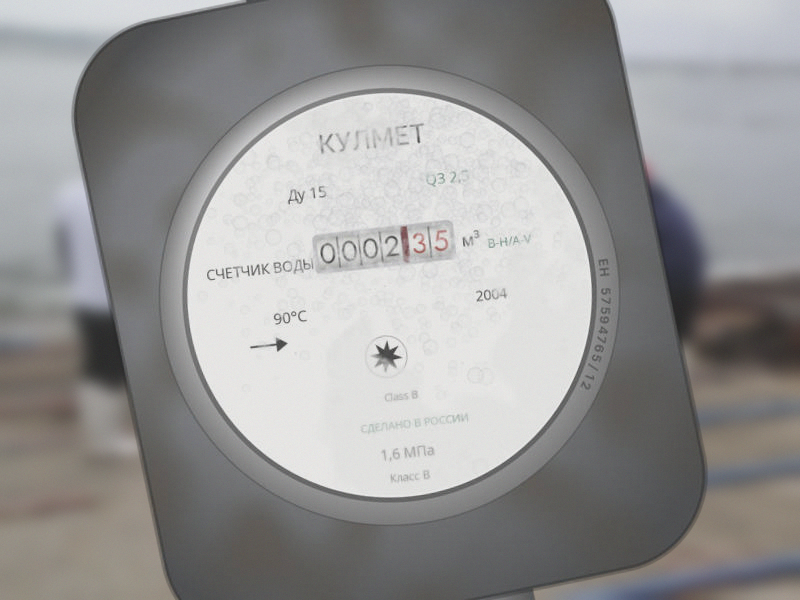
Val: 2.35 m³
